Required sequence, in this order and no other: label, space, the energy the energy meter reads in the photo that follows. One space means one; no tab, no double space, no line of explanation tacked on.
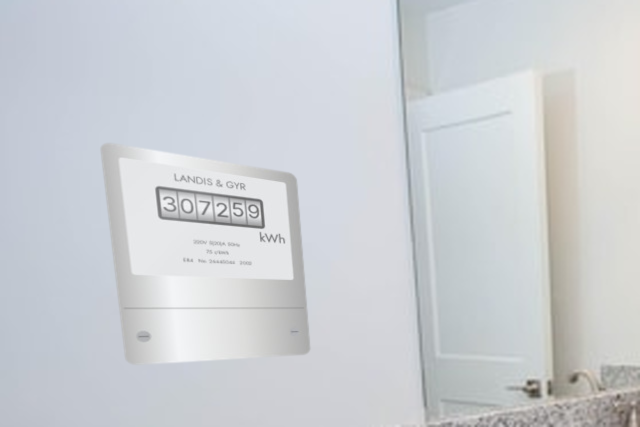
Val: 307259 kWh
